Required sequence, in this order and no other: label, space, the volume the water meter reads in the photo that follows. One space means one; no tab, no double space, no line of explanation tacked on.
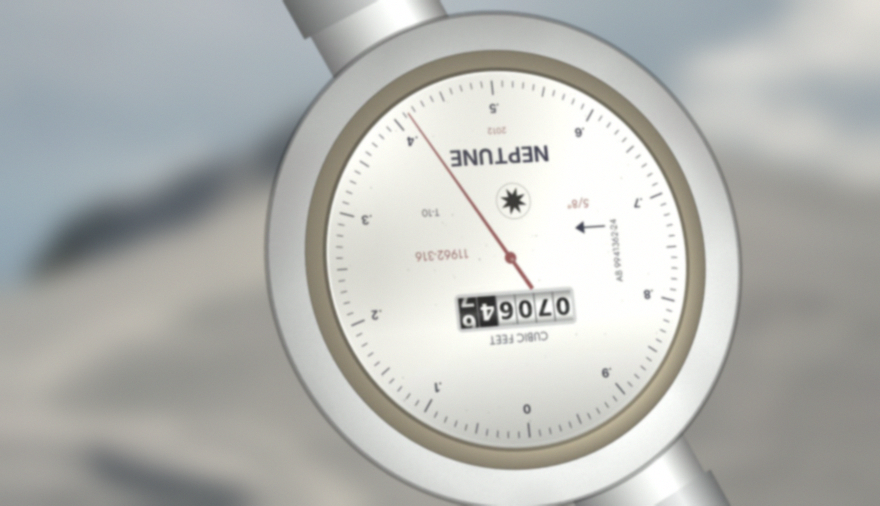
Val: 70646.41 ft³
